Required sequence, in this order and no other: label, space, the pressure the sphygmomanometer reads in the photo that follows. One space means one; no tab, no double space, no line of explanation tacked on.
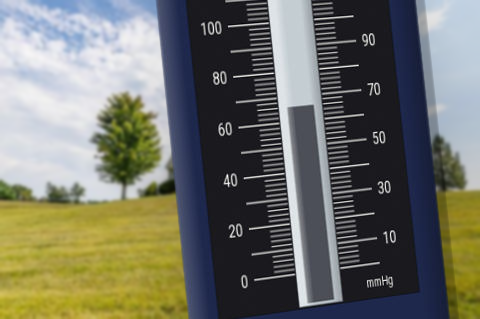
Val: 66 mmHg
